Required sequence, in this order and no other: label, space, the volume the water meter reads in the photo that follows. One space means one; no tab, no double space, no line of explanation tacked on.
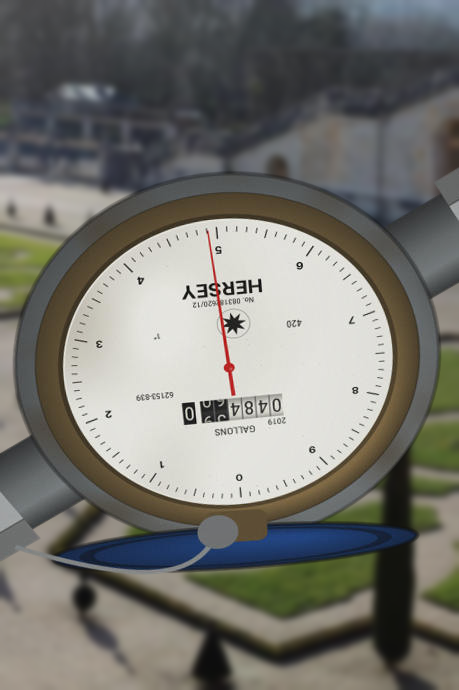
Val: 484594.9 gal
